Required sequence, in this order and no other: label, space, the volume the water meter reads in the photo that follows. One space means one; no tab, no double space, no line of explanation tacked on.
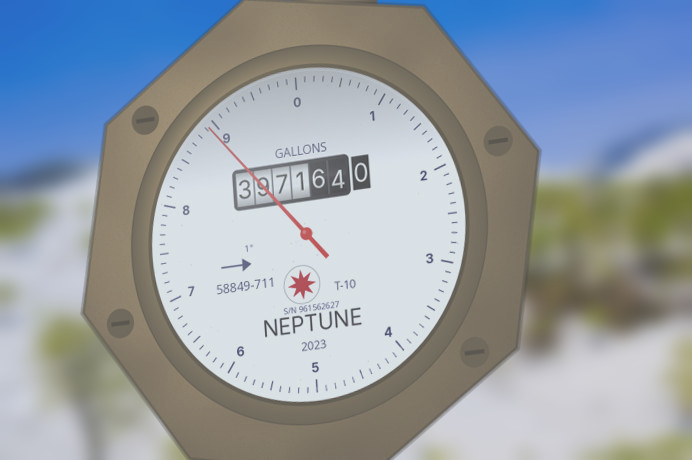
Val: 3971638.9 gal
